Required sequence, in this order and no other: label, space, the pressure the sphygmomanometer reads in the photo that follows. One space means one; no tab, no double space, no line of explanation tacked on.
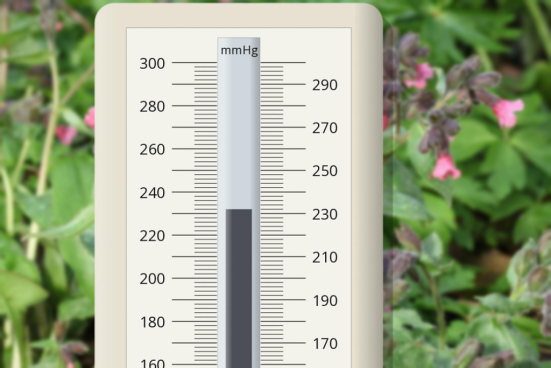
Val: 232 mmHg
